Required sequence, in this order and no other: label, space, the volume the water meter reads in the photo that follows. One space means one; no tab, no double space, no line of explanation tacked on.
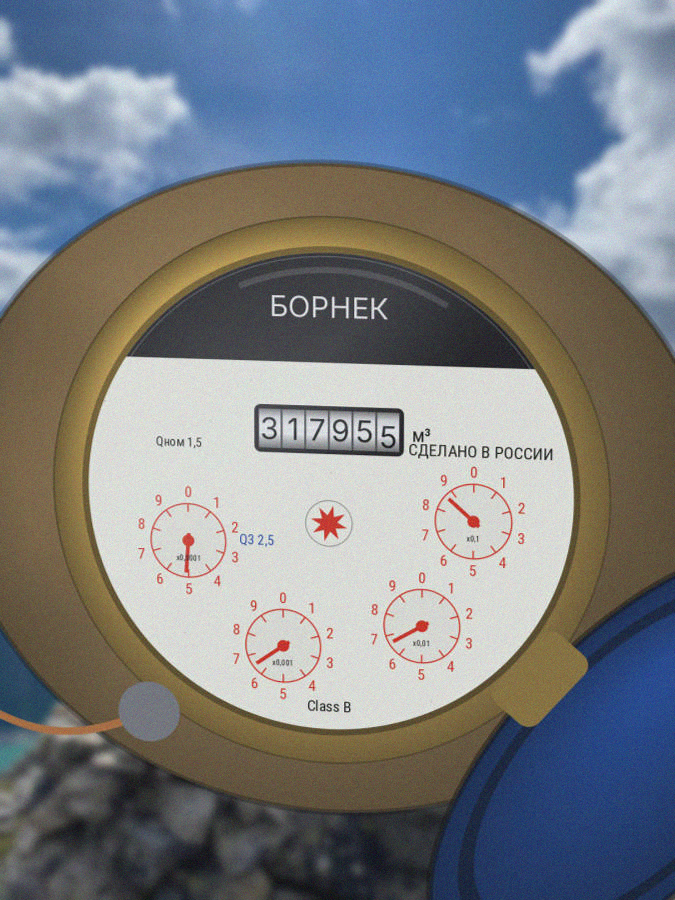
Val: 317954.8665 m³
